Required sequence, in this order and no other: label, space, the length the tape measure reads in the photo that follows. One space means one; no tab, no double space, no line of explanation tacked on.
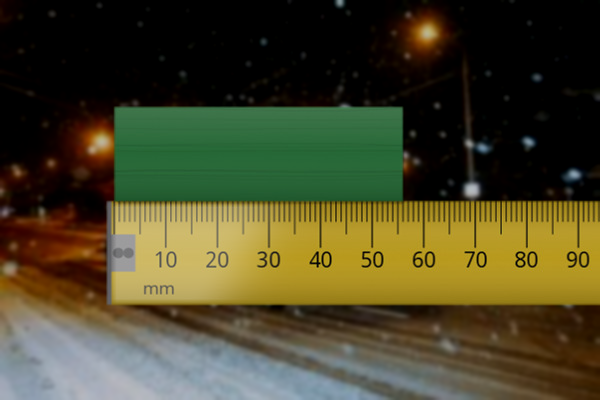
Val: 56 mm
